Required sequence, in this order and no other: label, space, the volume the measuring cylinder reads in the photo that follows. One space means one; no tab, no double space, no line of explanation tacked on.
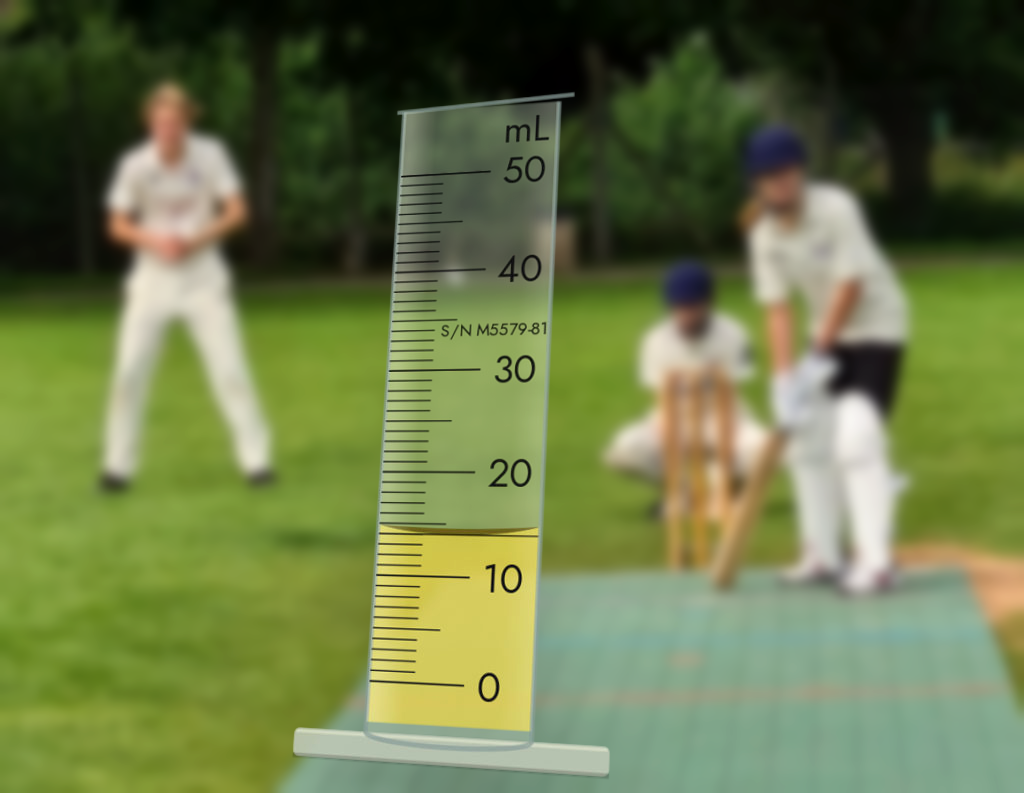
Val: 14 mL
